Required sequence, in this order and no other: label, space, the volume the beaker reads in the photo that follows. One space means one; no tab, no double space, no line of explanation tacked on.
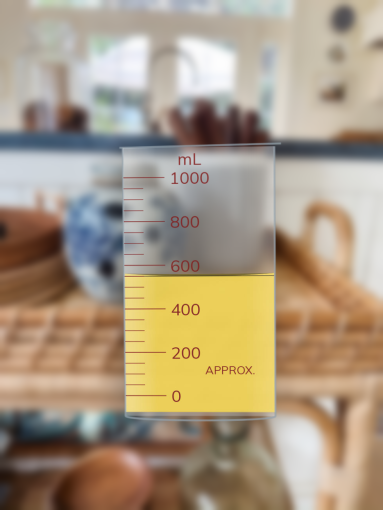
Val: 550 mL
